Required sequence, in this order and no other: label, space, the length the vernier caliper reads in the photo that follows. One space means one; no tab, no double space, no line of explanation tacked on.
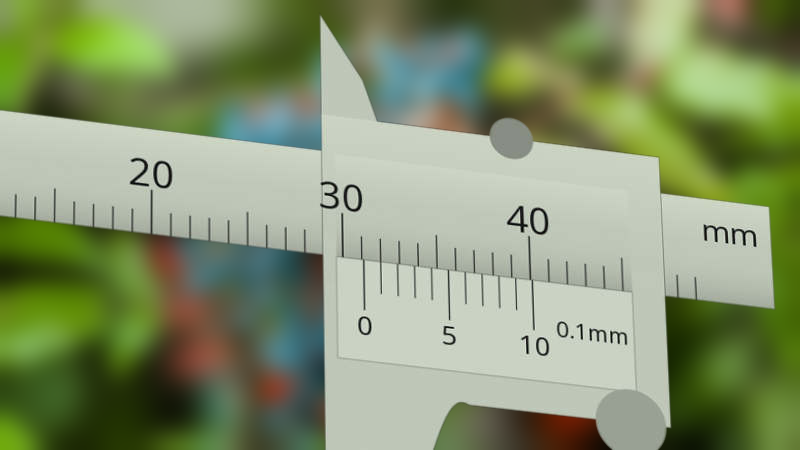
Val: 31.1 mm
